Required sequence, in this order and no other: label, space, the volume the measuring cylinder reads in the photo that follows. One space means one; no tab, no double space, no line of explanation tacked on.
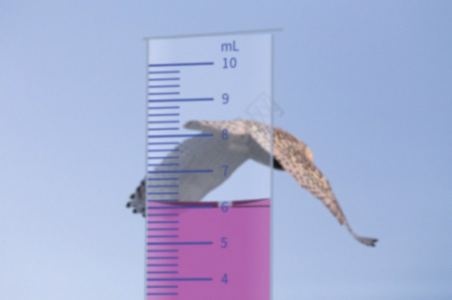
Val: 6 mL
